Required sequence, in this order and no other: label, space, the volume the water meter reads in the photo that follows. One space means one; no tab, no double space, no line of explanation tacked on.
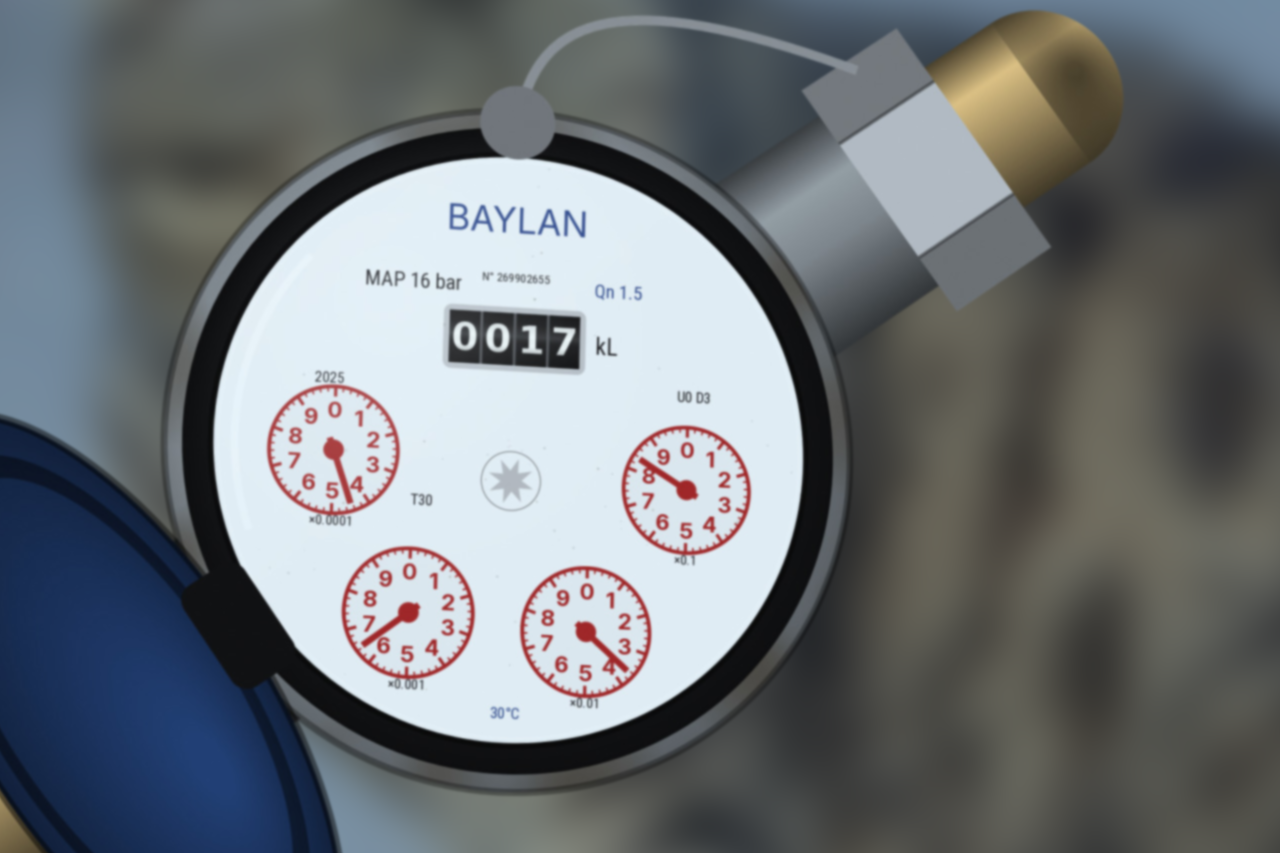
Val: 17.8364 kL
